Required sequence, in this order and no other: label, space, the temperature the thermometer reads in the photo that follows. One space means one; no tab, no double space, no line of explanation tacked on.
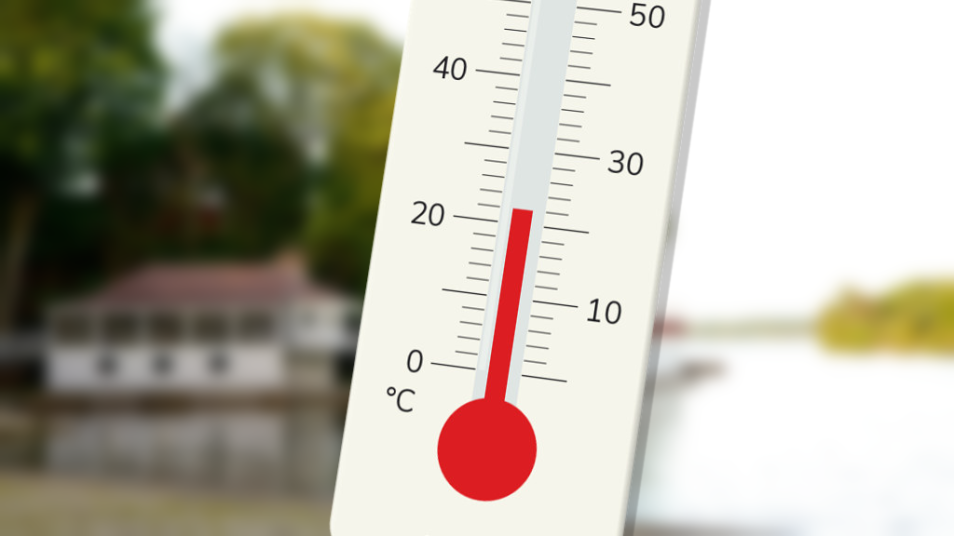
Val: 22 °C
